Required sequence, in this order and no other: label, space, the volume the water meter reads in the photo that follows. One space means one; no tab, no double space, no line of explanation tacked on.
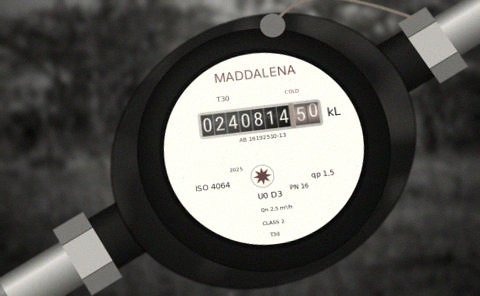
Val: 240814.50 kL
